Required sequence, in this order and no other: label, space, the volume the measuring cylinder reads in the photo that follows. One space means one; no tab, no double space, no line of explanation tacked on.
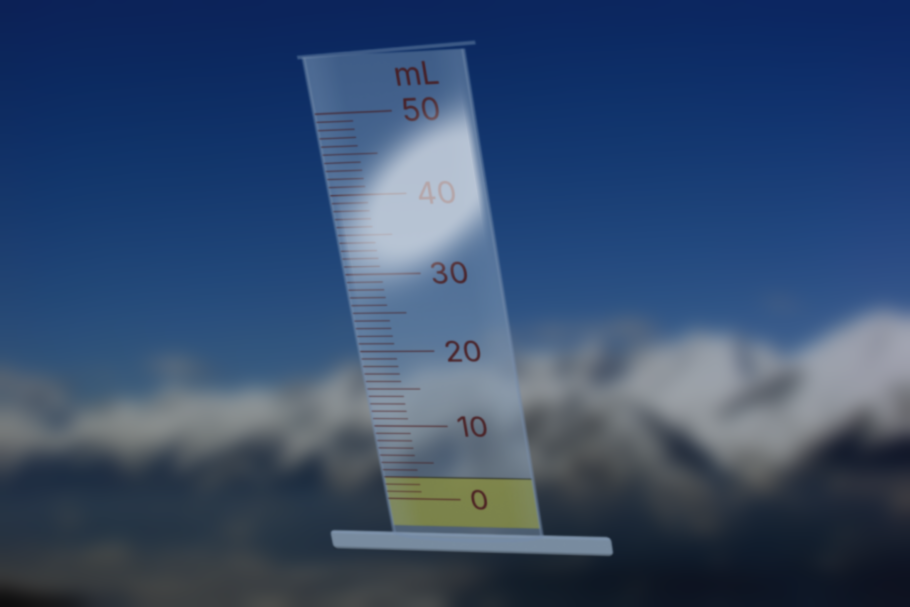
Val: 3 mL
